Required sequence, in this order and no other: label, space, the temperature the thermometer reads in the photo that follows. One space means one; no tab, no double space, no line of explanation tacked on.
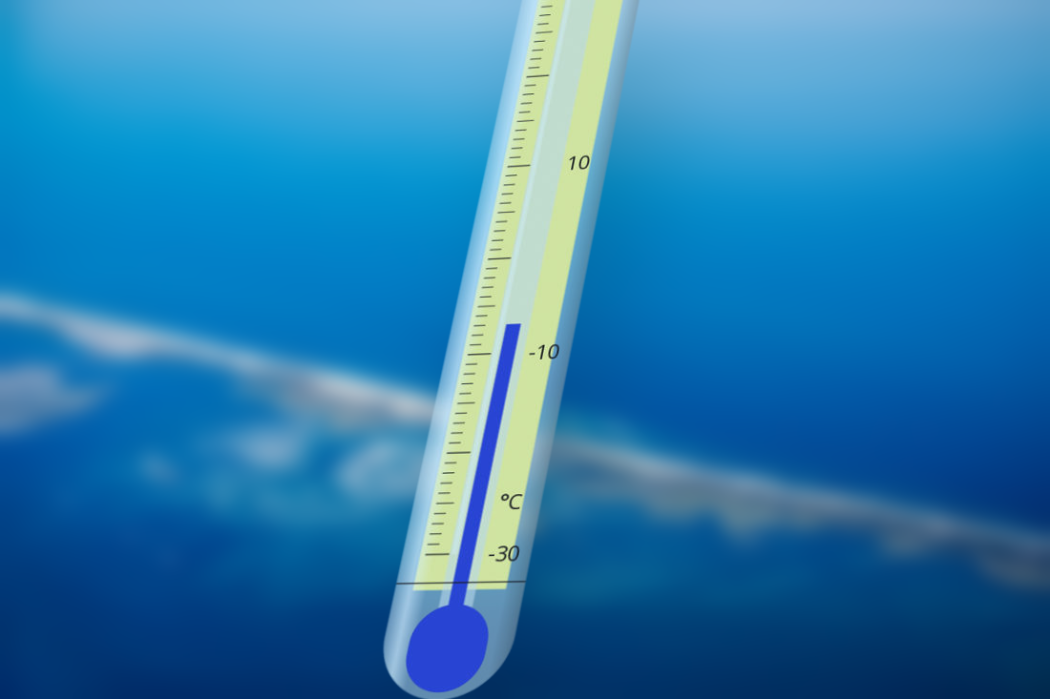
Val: -7 °C
